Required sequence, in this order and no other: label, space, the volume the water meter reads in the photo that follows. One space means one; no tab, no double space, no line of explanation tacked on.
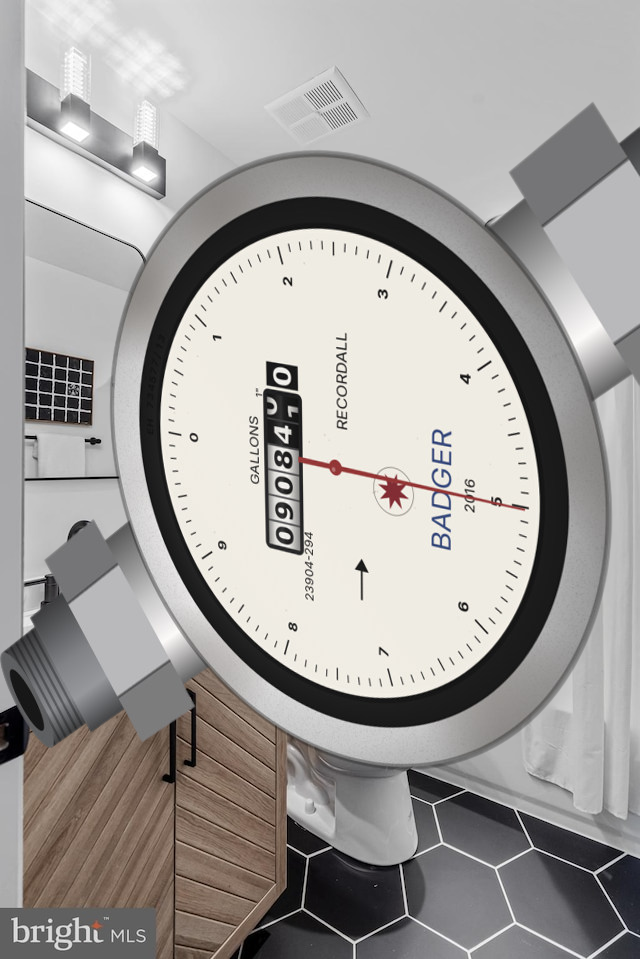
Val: 908405.0 gal
